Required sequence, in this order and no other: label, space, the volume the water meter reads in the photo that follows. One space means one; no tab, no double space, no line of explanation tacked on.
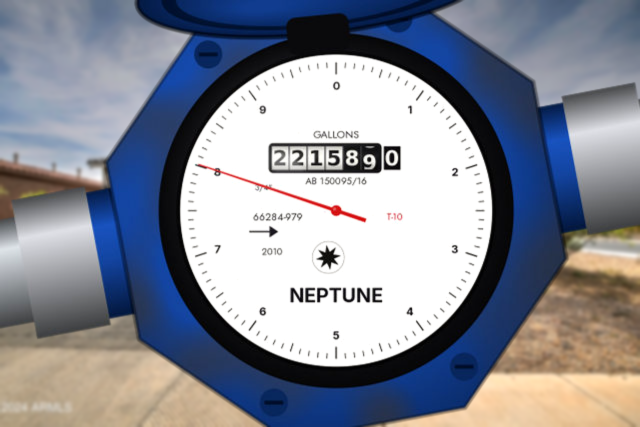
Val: 2215888.0 gal
